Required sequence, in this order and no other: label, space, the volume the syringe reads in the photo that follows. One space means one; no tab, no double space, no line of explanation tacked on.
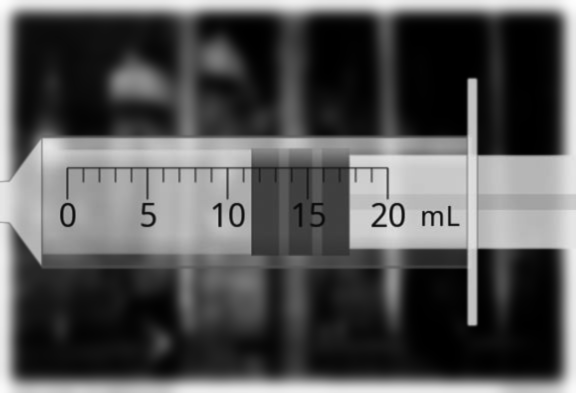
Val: 11.5 mL
